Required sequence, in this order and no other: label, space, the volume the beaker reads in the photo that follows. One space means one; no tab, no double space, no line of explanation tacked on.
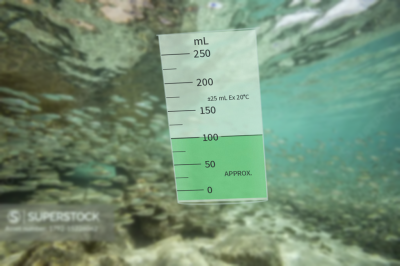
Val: 100 mL
